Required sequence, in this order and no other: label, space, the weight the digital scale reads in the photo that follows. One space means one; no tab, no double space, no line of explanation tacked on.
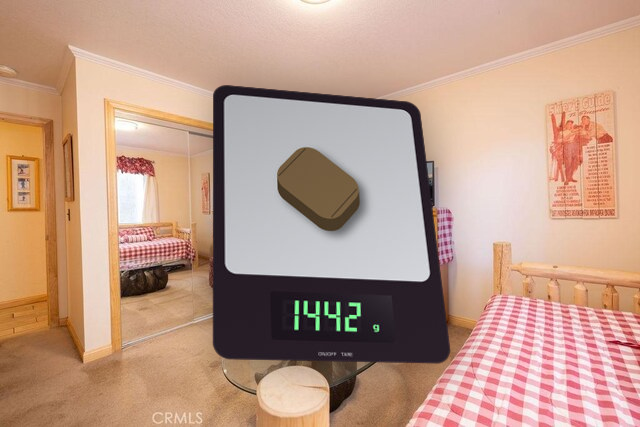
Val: 1442 g
